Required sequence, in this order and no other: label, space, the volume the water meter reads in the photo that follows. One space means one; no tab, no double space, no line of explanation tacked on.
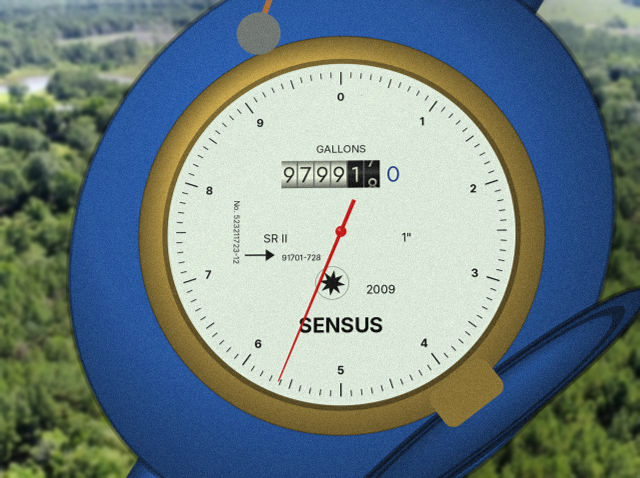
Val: 9799175.6 gal
